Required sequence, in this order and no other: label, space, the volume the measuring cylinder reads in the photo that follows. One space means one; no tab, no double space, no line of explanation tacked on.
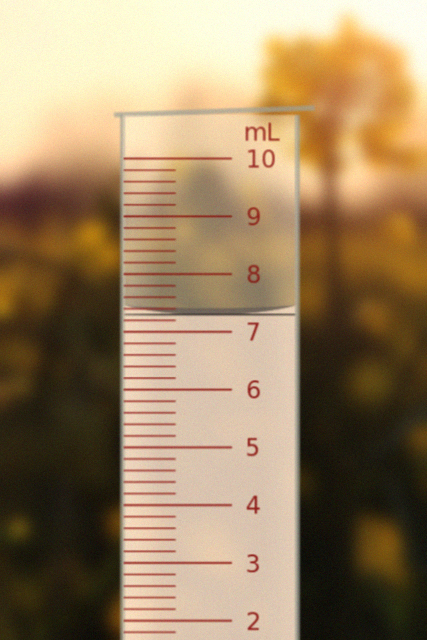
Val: 7.3 mL
